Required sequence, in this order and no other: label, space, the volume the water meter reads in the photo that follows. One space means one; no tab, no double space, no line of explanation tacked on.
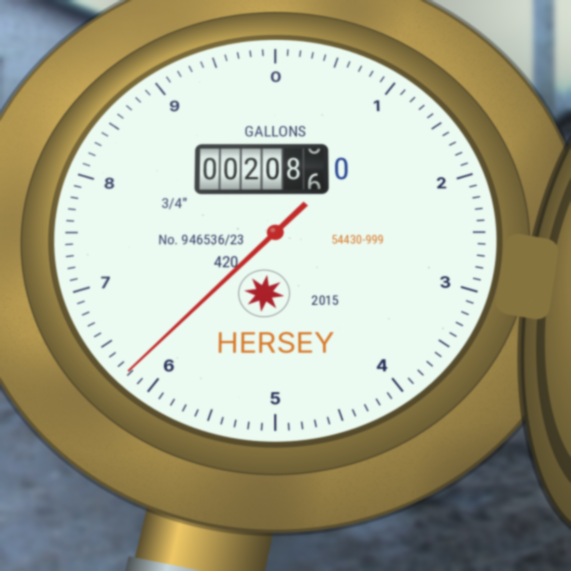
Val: 20856.2 gal
